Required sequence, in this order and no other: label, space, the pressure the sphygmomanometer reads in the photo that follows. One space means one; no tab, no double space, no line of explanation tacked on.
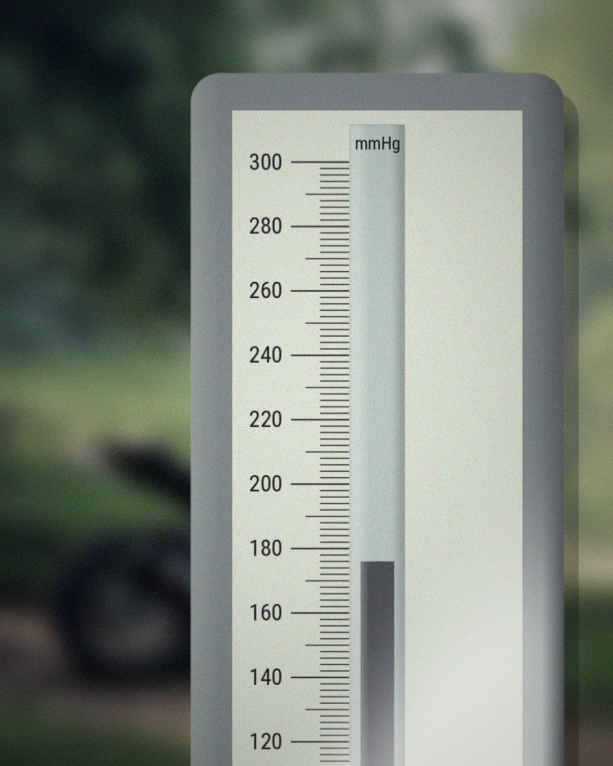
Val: 176 mmHg
